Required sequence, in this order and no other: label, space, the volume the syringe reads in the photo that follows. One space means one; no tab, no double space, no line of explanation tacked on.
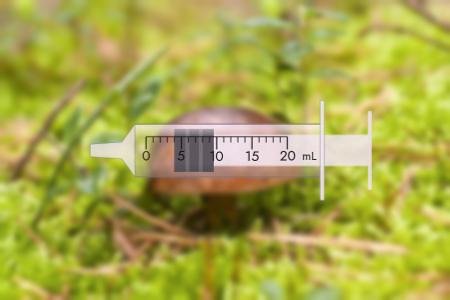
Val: 4 mL
